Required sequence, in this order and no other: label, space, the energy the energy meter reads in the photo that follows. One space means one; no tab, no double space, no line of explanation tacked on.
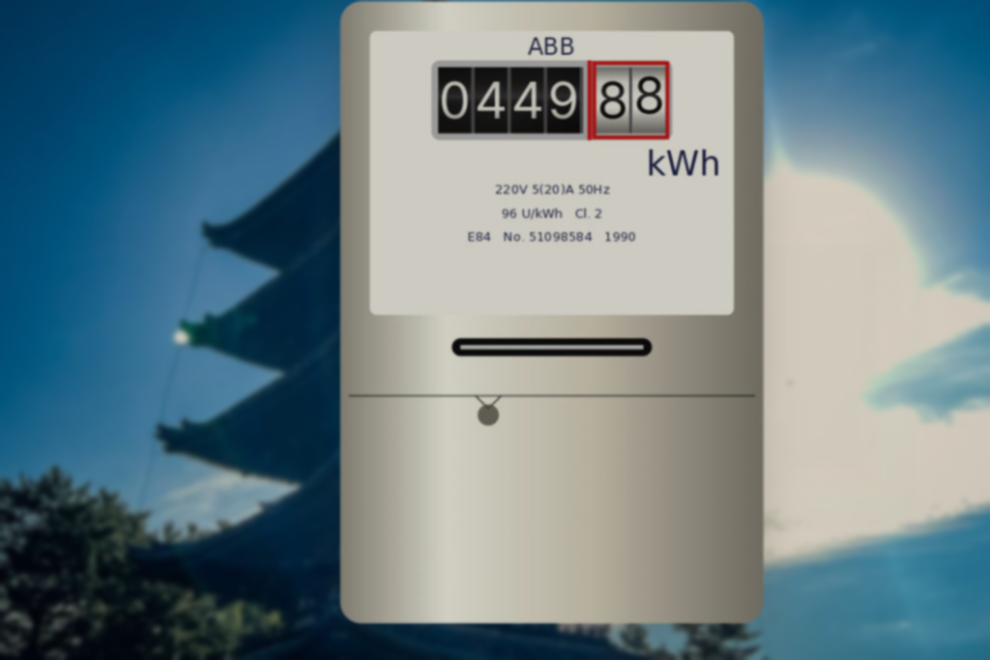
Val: 449.88 kWh
